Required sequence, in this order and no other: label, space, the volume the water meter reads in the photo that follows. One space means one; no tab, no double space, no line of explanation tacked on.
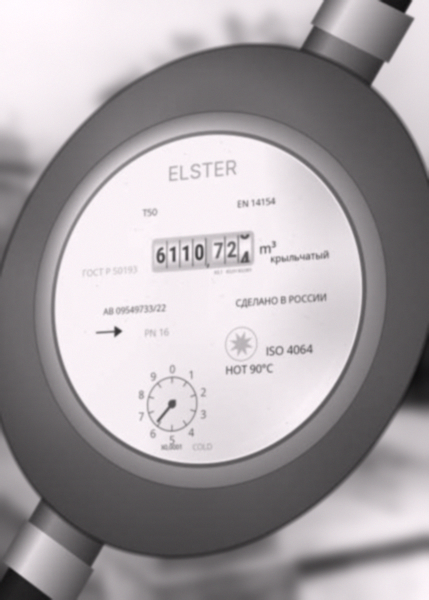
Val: 6110.7236 m³
